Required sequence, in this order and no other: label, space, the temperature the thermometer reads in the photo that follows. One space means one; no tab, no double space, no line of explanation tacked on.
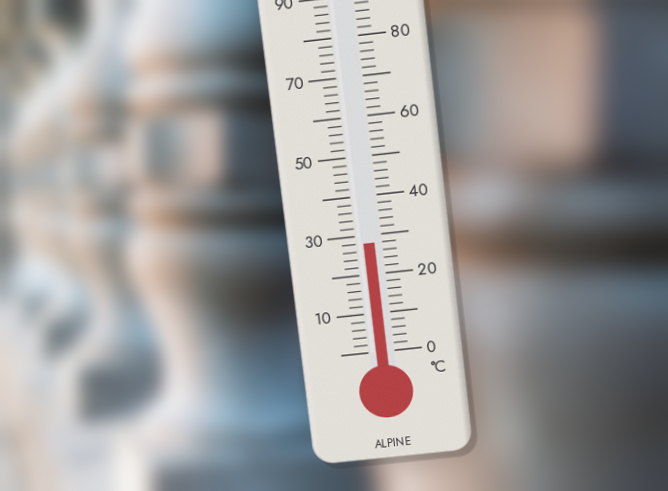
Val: 28 °C
